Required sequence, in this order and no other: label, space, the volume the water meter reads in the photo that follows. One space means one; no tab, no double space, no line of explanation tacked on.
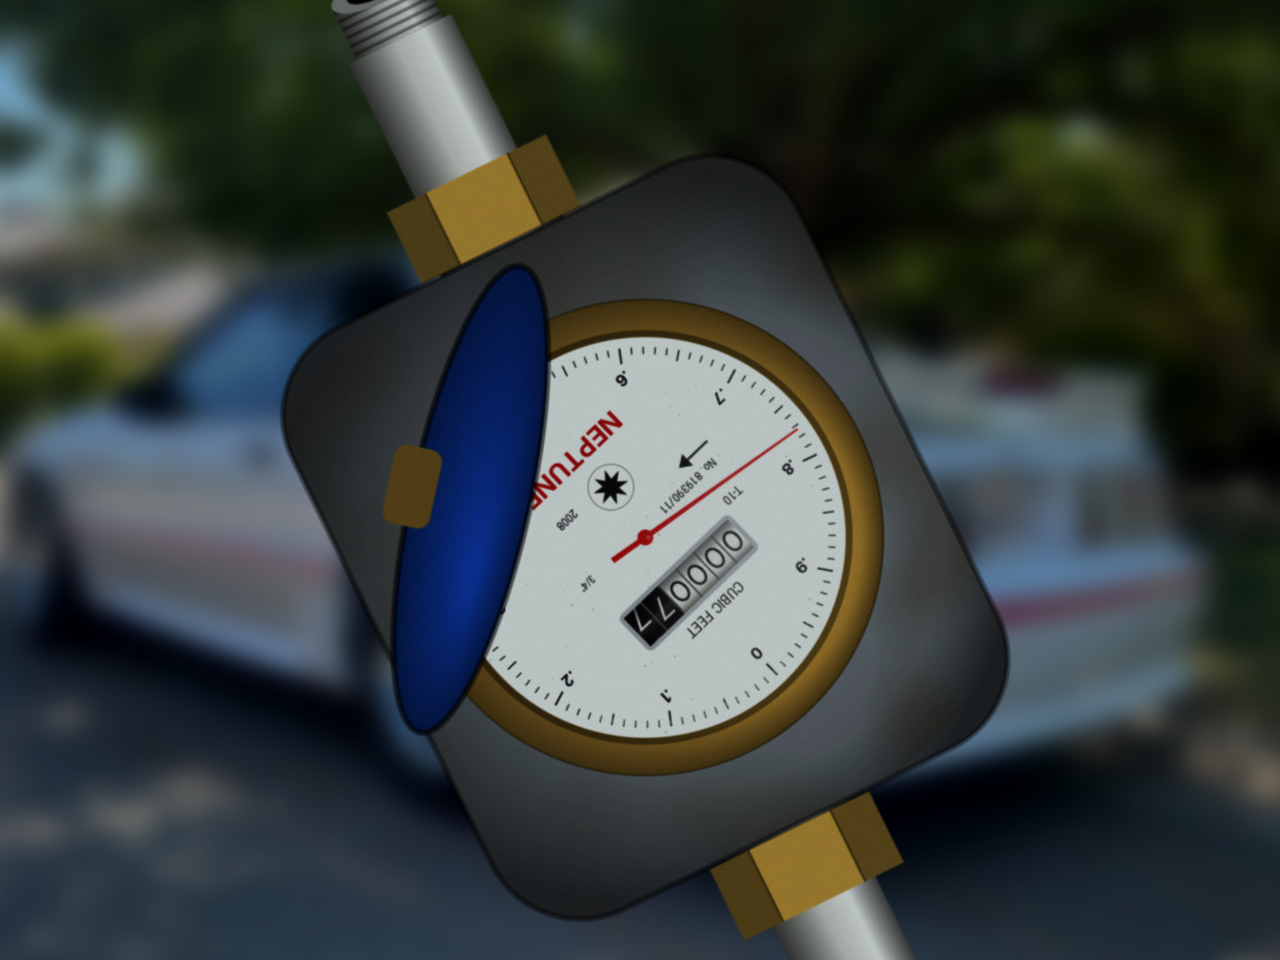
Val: 76.77 ft³
